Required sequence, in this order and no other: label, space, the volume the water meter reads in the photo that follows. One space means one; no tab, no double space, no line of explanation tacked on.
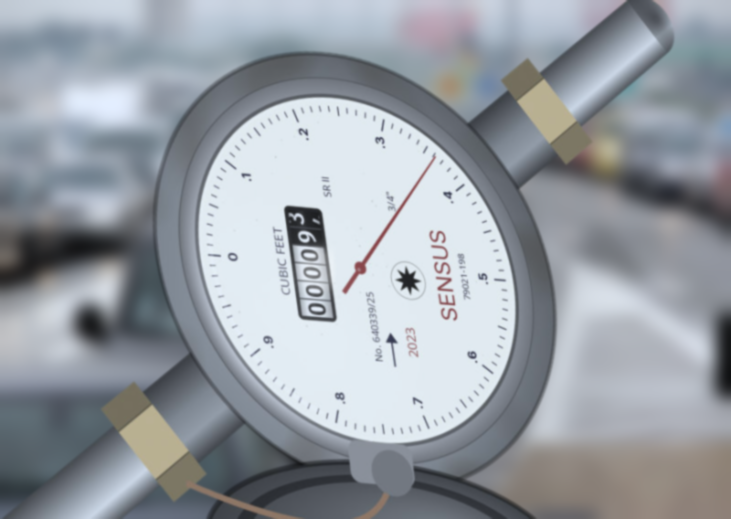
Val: 93.36 ft³
